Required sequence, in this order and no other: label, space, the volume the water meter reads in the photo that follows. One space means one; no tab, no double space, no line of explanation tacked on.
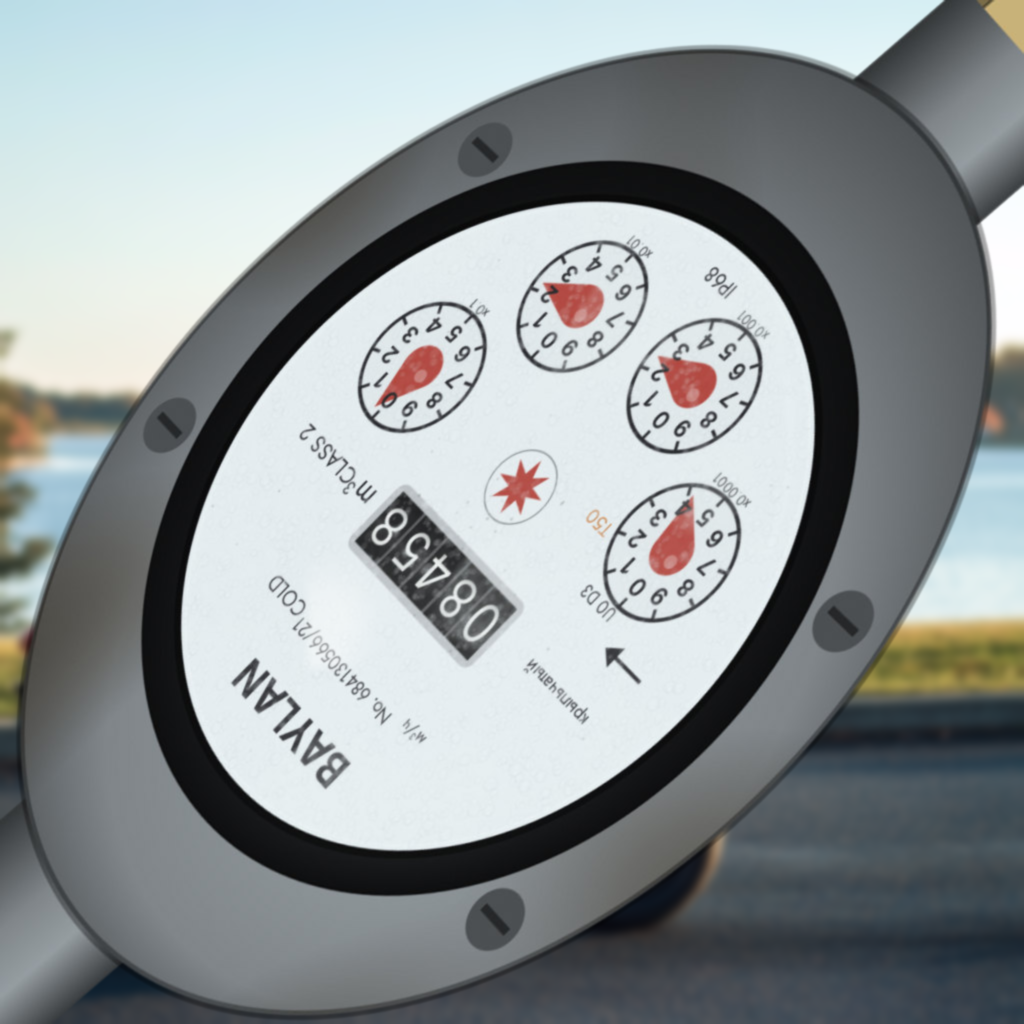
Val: 8458.0224 m³
